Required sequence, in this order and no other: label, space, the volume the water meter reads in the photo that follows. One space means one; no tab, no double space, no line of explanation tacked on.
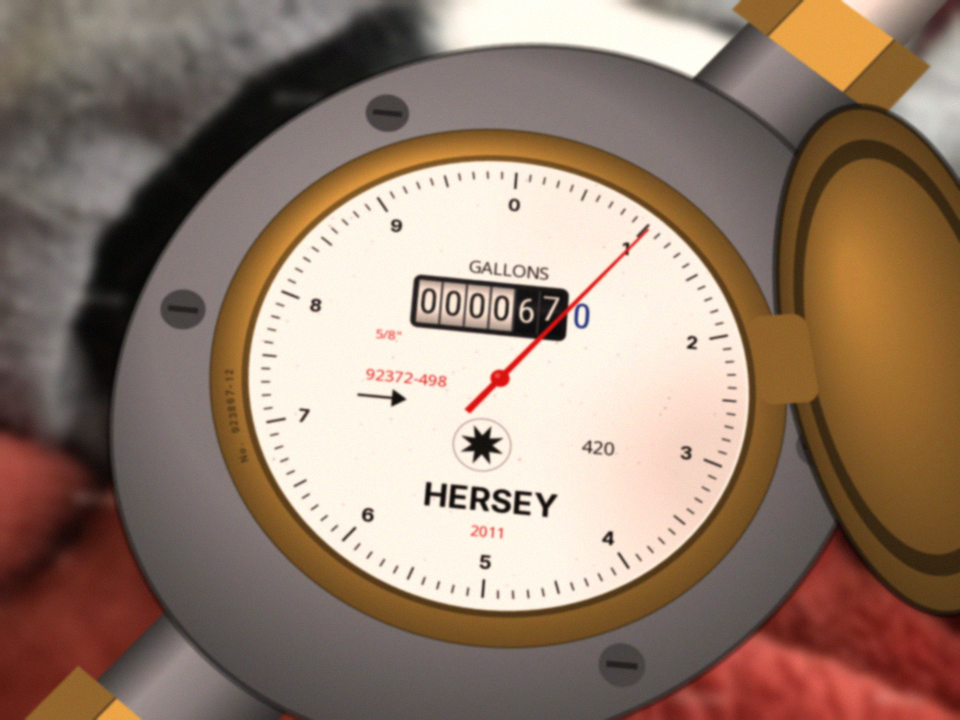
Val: 671.0 gal
